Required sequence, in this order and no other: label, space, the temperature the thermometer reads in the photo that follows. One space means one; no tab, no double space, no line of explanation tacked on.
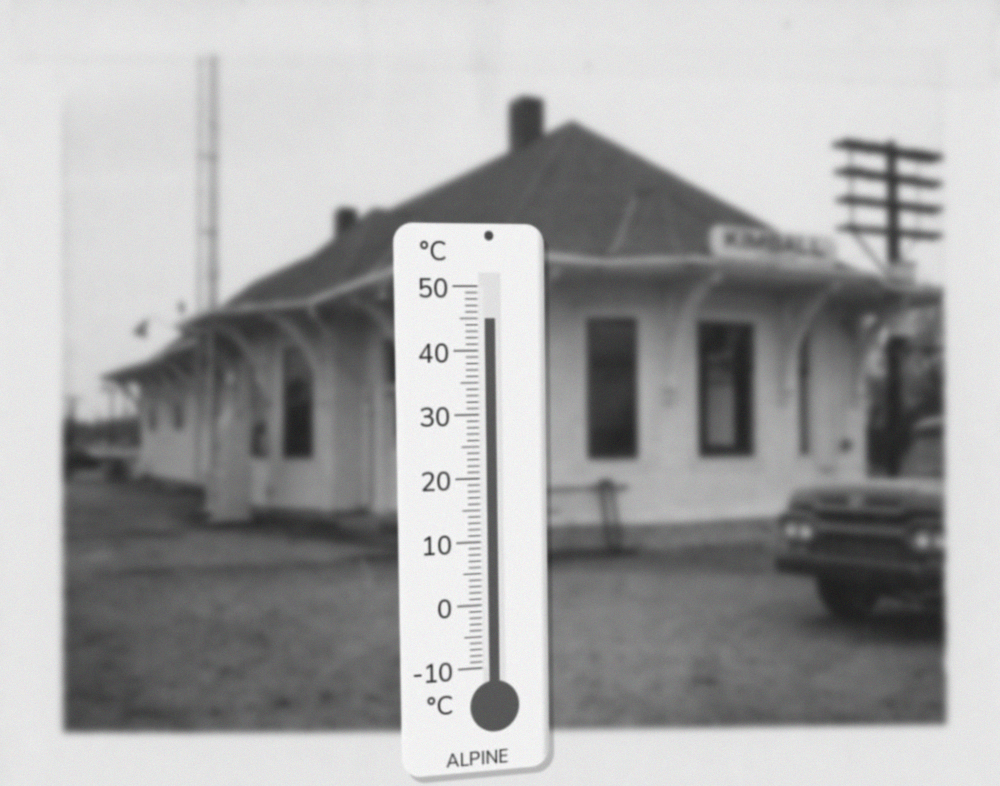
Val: 45 °C
